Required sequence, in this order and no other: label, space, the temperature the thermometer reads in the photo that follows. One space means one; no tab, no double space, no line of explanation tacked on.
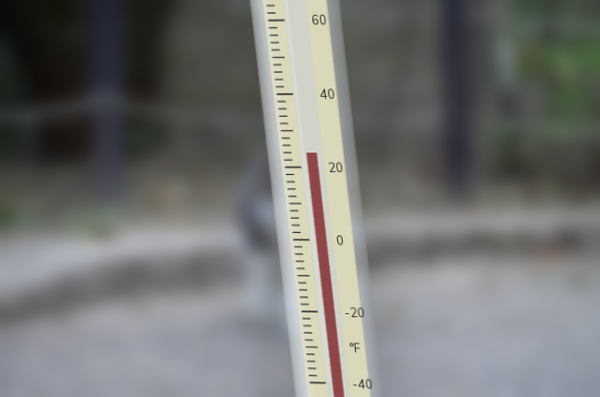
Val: 24 °F
